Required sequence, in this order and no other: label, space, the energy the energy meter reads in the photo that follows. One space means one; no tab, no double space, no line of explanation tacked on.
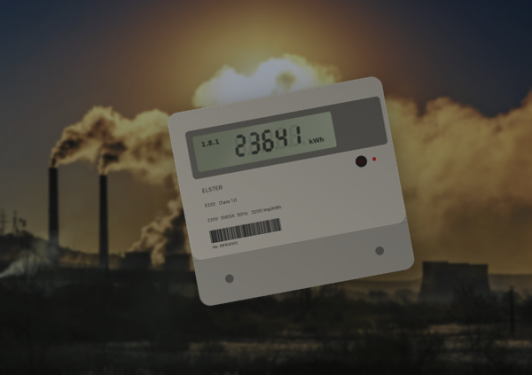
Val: 23641 kWh
